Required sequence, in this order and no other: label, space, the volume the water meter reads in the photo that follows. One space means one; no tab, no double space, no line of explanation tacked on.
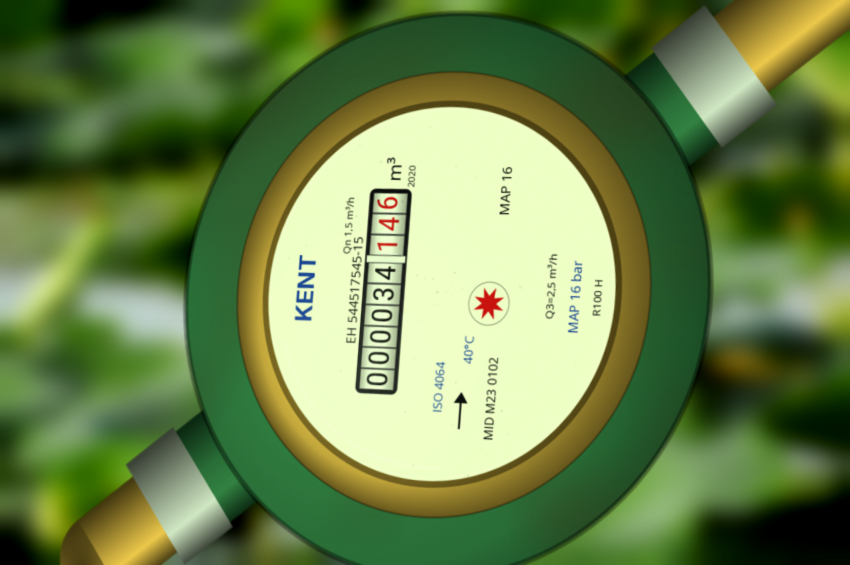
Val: 34.146 m³
